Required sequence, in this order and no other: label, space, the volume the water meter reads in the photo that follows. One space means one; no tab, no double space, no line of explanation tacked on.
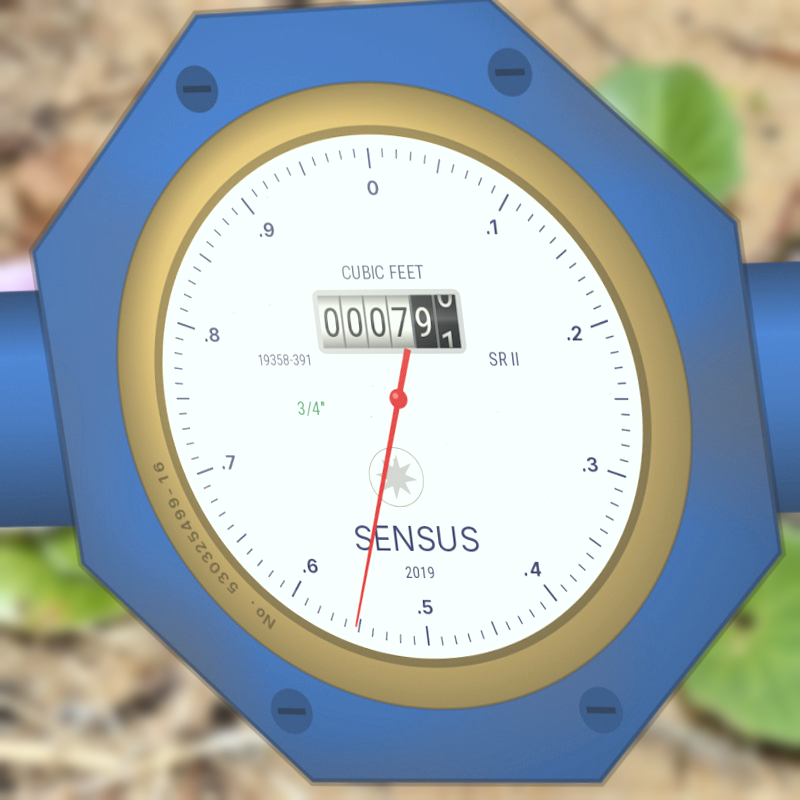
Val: 790.55 ft³
